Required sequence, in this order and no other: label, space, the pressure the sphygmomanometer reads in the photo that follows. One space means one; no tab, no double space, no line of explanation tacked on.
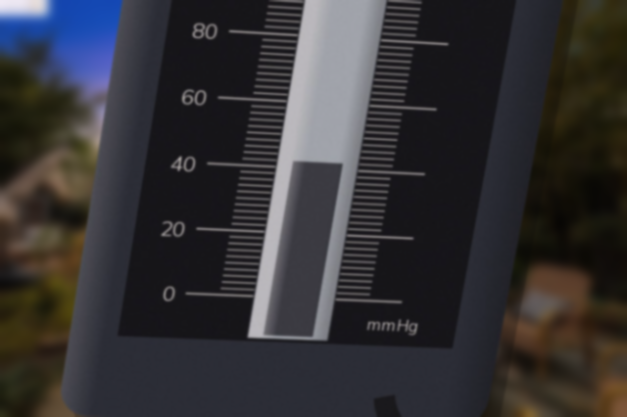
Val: 42 mmHg
